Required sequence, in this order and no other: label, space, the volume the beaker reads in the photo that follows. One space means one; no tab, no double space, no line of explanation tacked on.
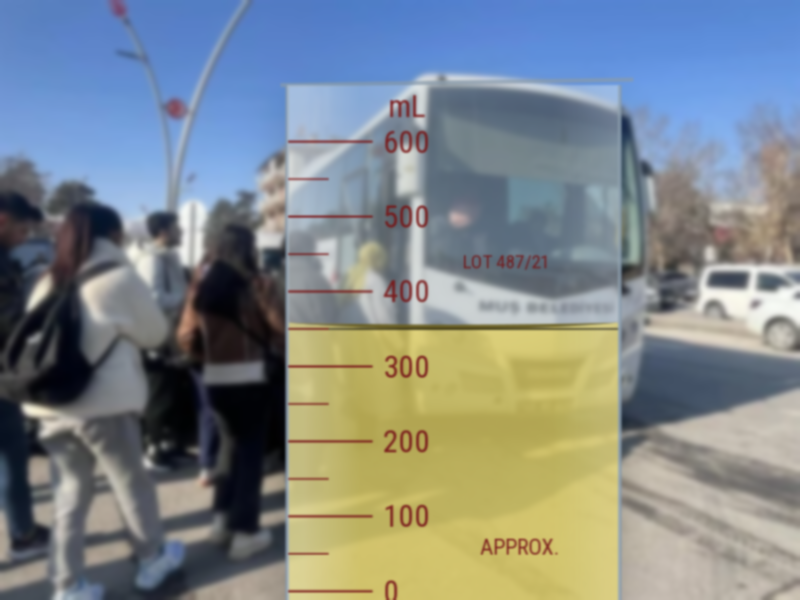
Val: 350 mL
